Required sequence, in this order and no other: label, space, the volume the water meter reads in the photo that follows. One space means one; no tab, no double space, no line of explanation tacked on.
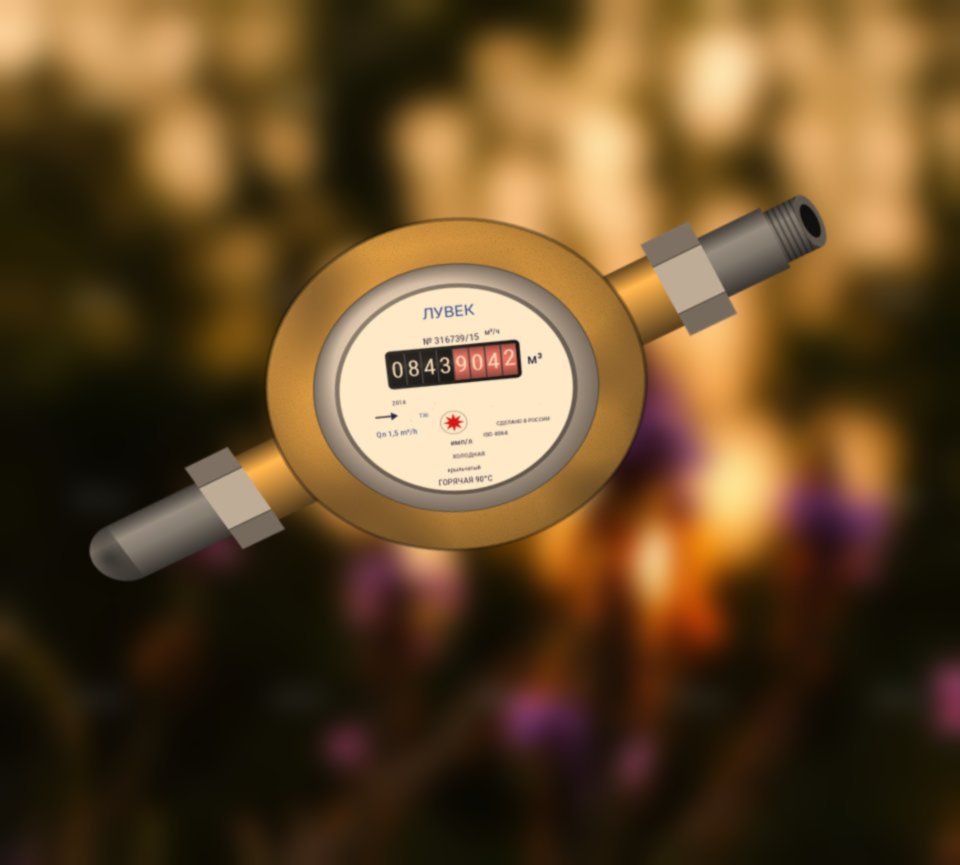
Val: 843.9042 m³
